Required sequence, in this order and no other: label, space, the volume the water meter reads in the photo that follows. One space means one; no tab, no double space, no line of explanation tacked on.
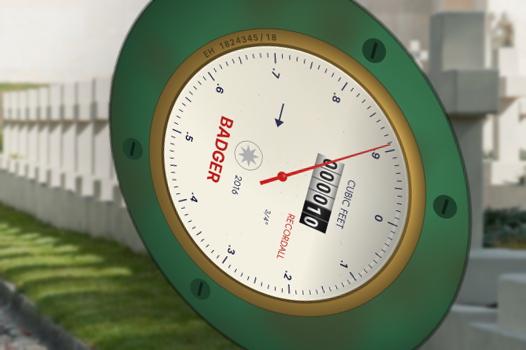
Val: 9.89 ft³
